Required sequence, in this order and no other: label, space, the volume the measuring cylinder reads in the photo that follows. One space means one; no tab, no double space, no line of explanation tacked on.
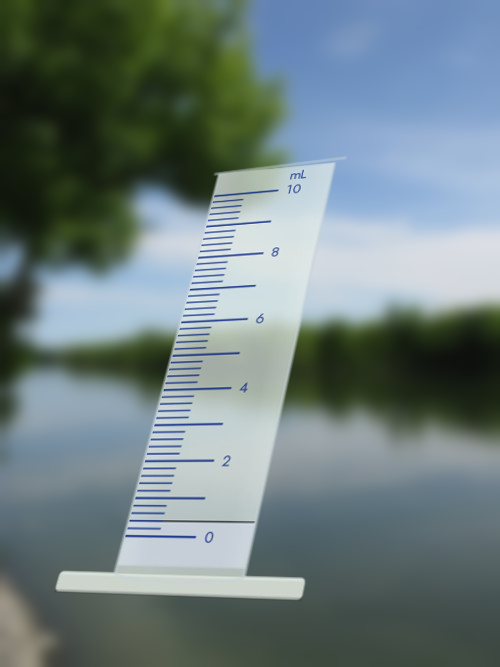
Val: 0.4 mL
